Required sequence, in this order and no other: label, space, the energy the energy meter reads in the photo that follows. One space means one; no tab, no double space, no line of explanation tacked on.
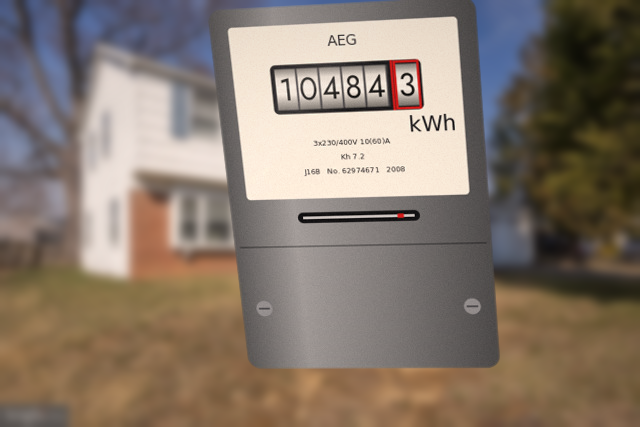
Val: 10484.3 kWh
